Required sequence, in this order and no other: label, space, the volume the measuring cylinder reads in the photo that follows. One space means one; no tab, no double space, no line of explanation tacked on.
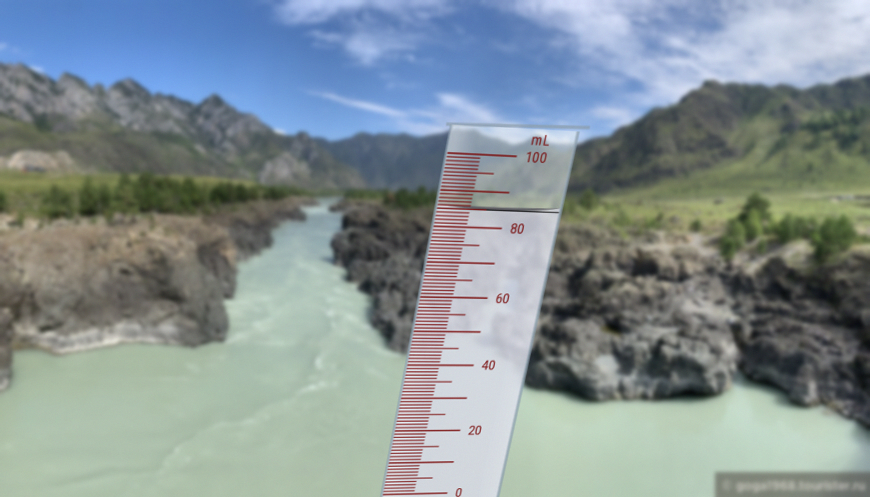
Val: 85 mL
